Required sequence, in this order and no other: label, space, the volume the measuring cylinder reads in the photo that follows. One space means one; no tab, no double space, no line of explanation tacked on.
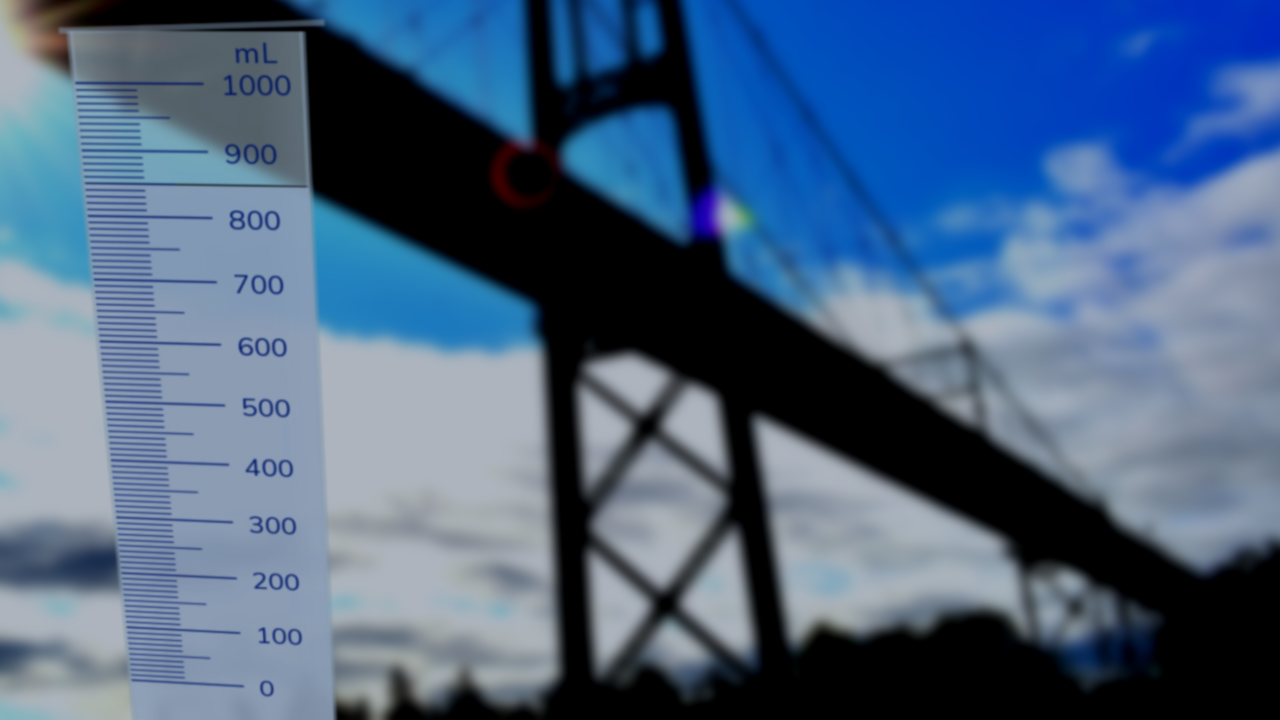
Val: 850 mL
